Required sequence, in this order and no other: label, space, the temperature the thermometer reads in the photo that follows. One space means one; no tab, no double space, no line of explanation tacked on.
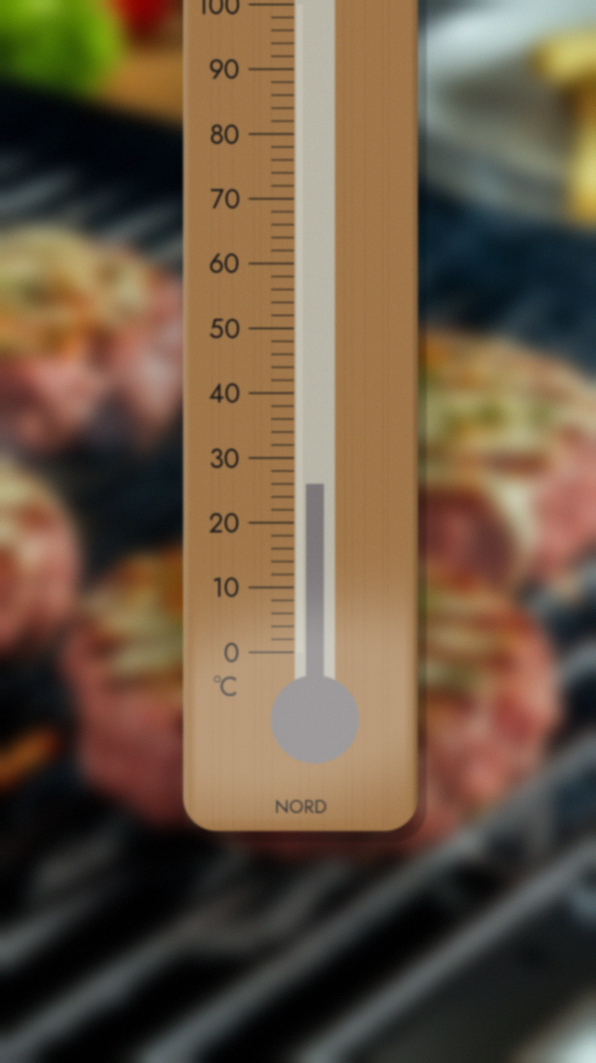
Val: 26 °C
